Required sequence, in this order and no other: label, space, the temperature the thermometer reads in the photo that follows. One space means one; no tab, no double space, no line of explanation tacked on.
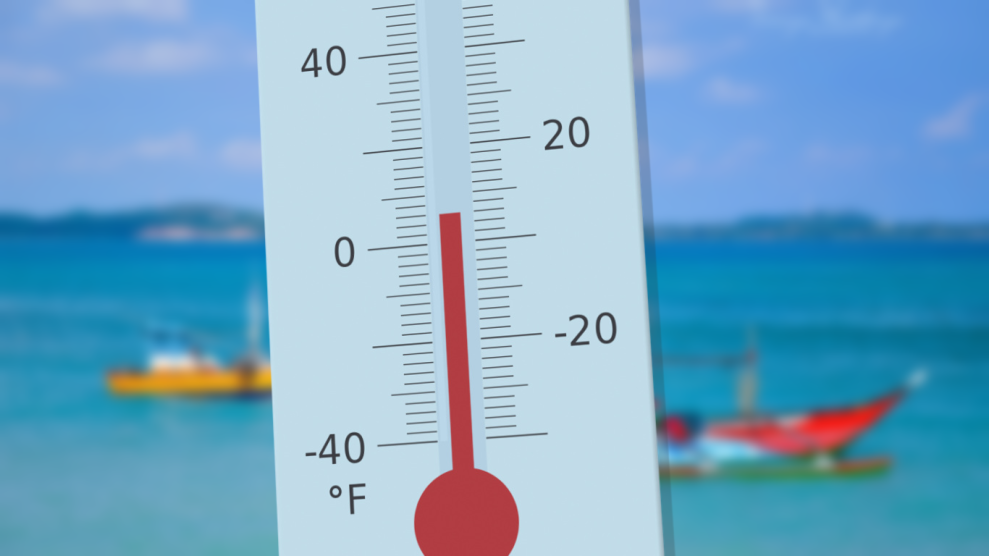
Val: 6 °F
